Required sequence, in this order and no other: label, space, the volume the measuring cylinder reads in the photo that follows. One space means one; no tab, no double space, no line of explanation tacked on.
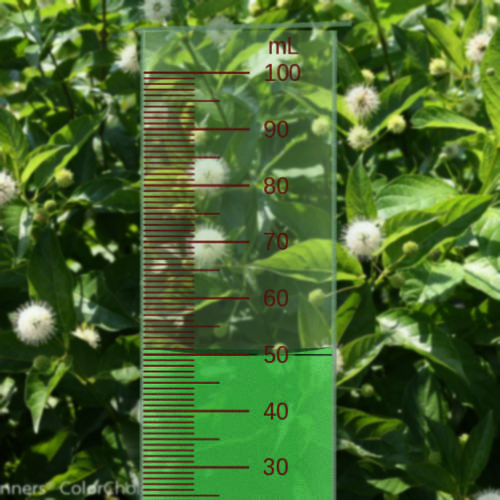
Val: 50 mL
